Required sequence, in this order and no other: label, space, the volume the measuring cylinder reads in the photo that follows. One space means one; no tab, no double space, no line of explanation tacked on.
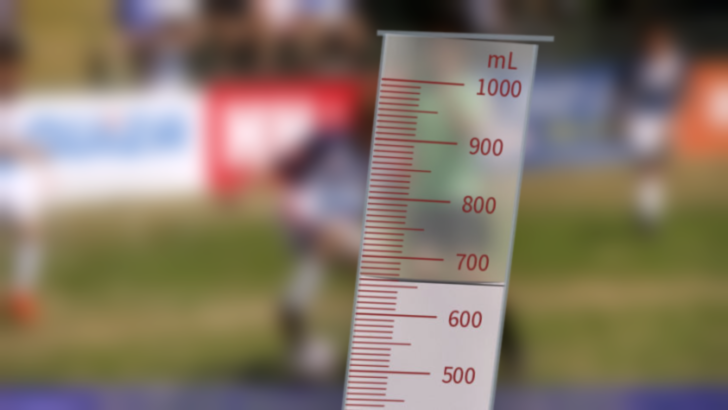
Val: 660 mL
